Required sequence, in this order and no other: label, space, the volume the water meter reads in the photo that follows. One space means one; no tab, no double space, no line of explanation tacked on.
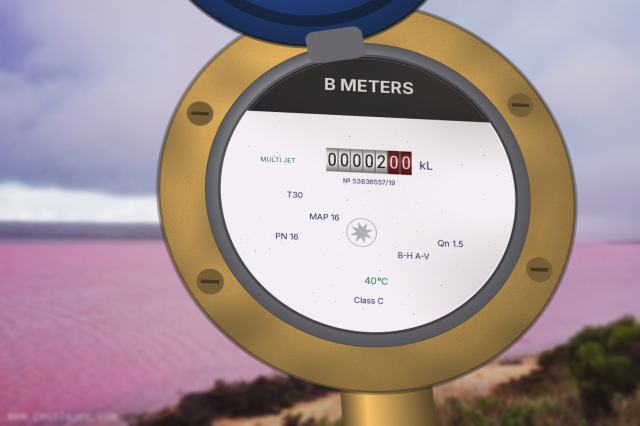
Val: 2.00 kL
